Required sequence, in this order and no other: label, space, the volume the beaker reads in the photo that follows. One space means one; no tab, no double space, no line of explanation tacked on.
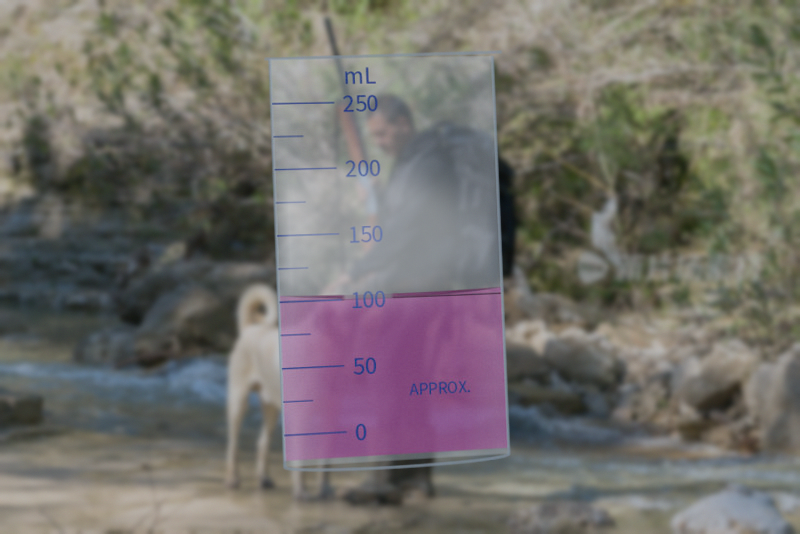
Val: 100 mL
